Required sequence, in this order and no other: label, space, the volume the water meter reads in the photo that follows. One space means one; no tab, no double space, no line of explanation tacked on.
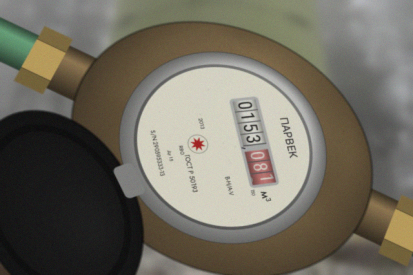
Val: 153.081 m³
